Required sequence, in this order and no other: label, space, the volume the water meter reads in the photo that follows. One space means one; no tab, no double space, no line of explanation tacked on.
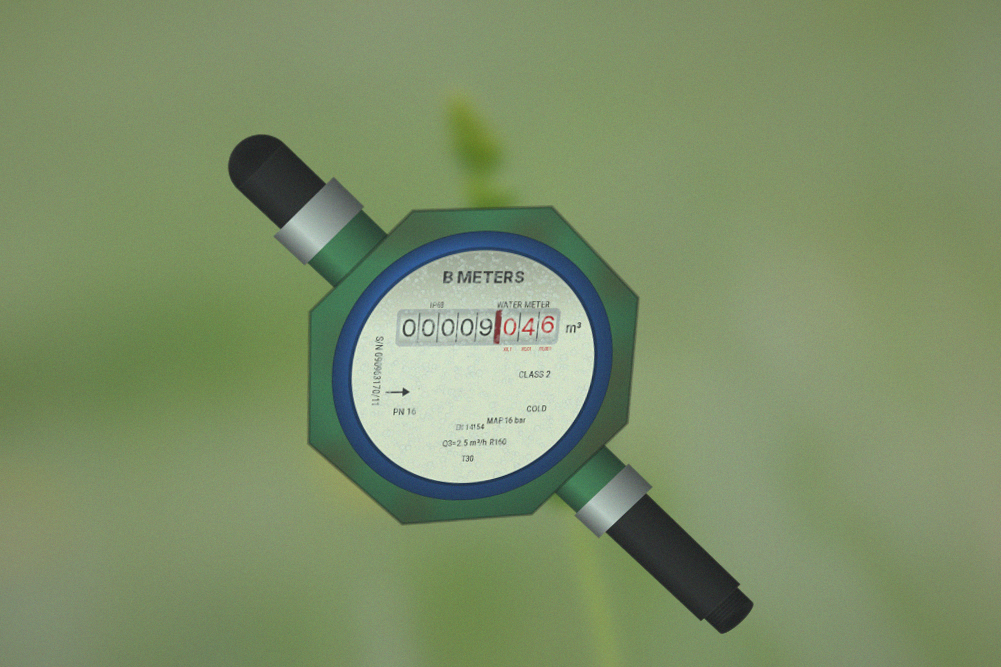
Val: 9.046 m³
